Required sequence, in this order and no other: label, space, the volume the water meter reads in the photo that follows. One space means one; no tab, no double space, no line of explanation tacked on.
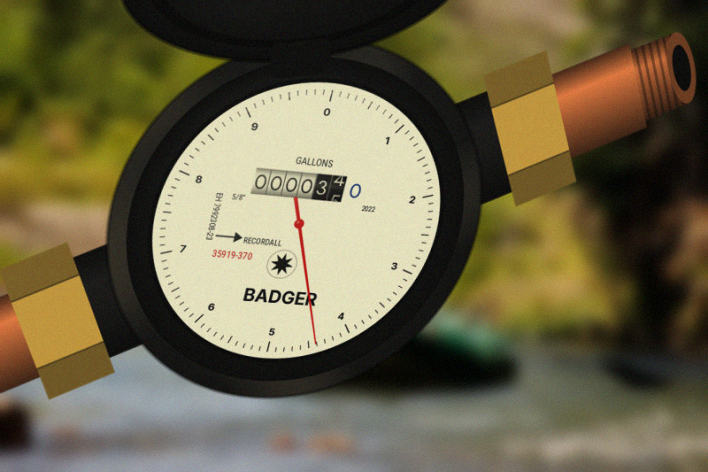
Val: 344.4 gal
